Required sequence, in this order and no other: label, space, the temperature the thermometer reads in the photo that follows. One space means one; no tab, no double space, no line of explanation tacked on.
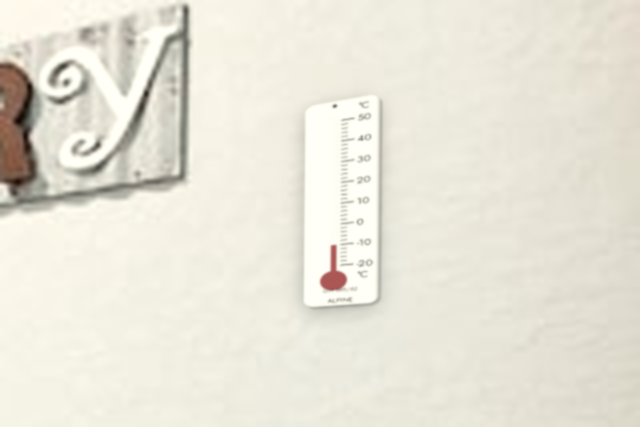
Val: -10 °C
